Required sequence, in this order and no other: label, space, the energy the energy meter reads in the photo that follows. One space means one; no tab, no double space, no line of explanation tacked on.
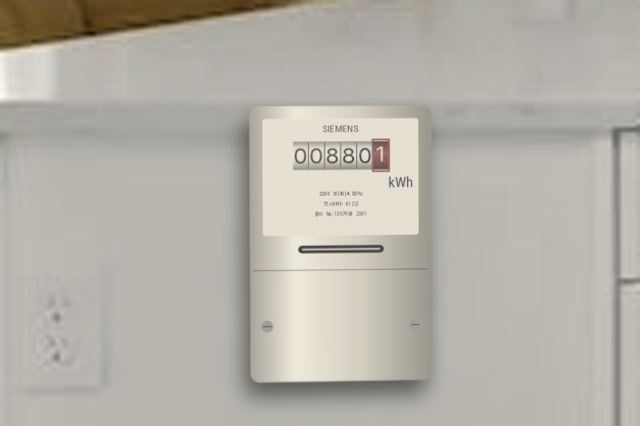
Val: 880.1 kWh
